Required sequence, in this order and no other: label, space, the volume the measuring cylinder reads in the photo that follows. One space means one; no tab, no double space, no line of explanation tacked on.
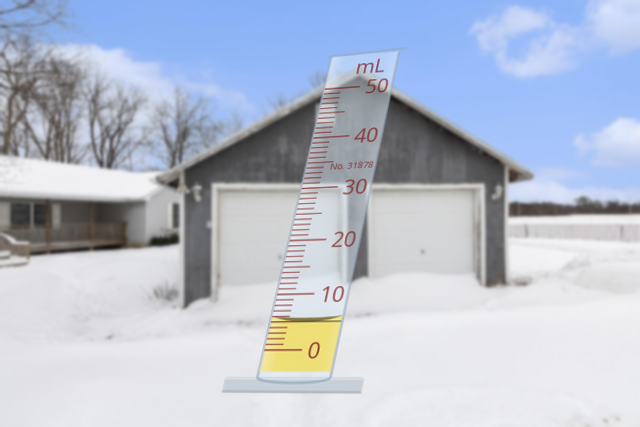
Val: 5 mL
